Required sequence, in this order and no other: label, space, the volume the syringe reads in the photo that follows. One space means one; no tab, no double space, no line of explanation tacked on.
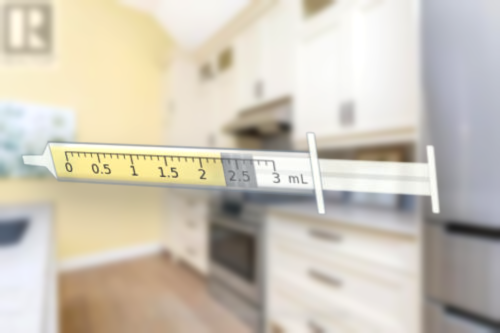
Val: 2.3 mL
